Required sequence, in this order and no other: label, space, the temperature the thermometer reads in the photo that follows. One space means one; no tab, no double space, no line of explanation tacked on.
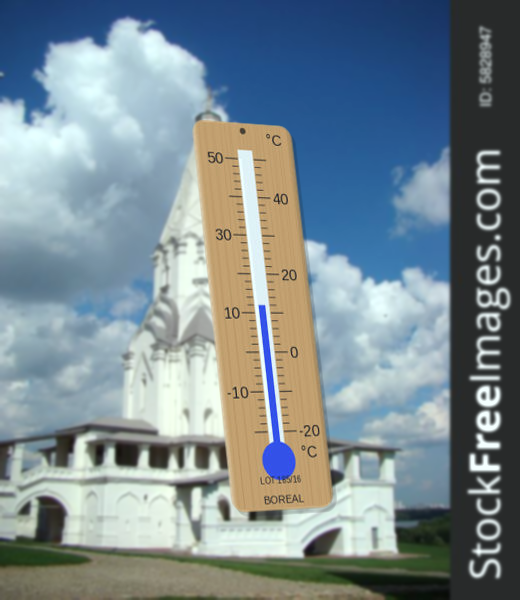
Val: 12 °C
